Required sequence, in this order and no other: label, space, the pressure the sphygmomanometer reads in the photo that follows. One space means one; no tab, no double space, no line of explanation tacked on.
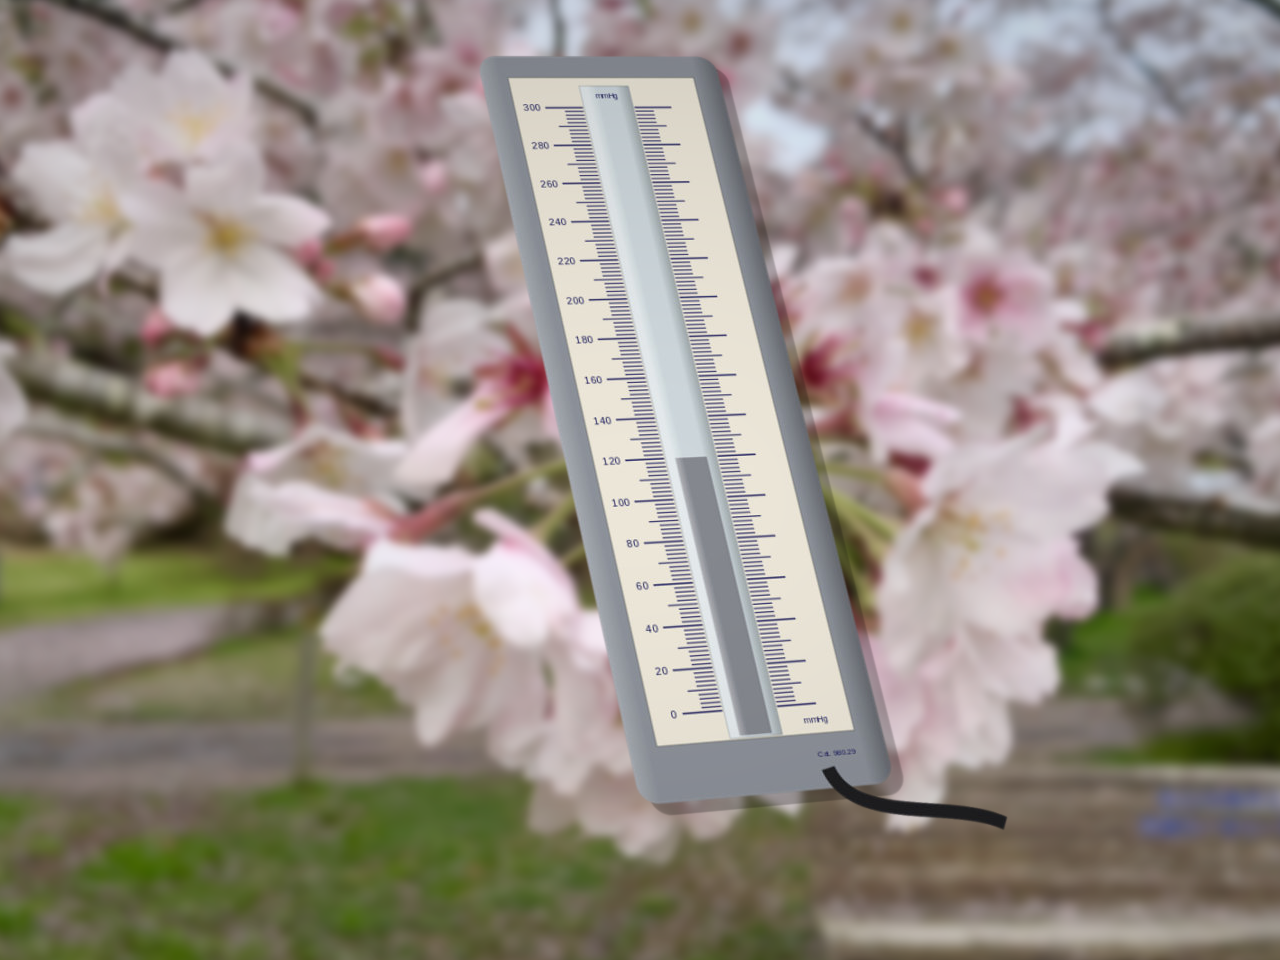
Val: 120 mmHg
